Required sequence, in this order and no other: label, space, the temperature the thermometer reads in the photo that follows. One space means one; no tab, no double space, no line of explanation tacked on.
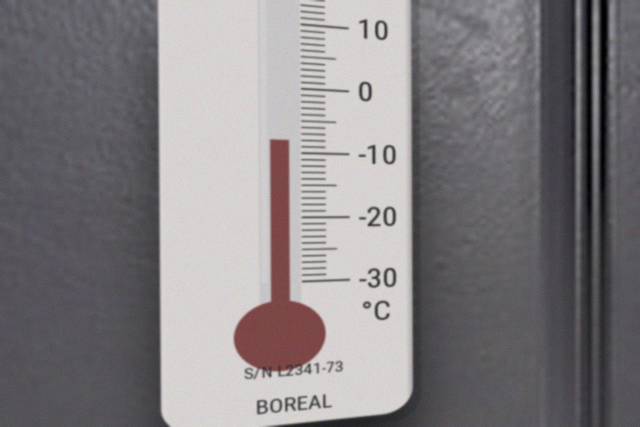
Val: -8 °C
